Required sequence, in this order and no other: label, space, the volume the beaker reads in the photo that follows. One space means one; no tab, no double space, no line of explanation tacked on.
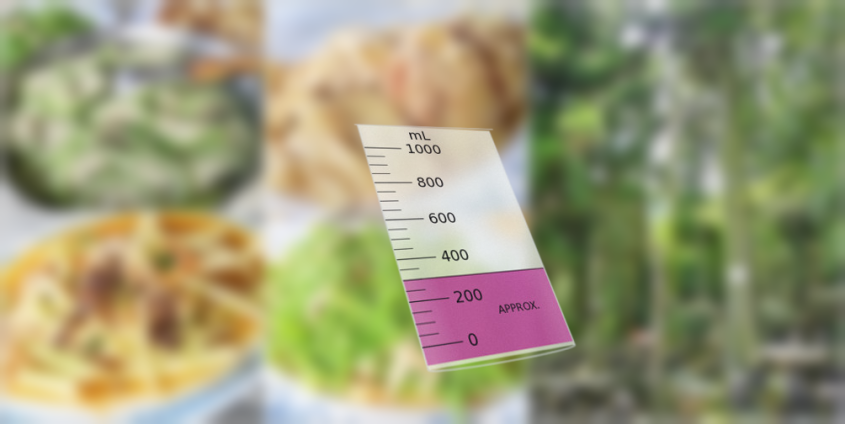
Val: 300 mL
